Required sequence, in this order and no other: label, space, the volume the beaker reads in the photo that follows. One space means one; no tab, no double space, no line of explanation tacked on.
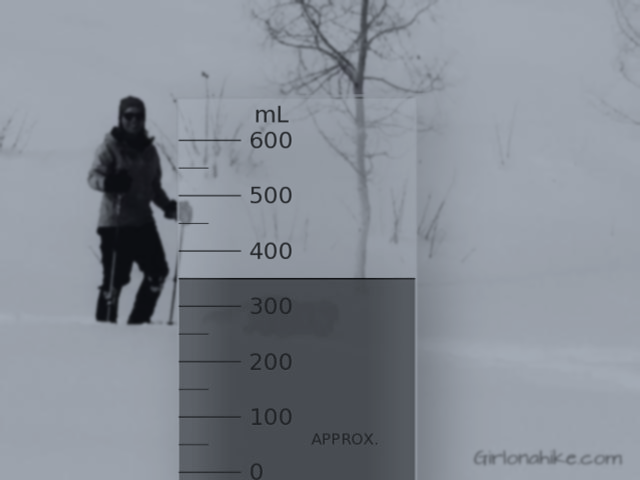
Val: 350 mL
